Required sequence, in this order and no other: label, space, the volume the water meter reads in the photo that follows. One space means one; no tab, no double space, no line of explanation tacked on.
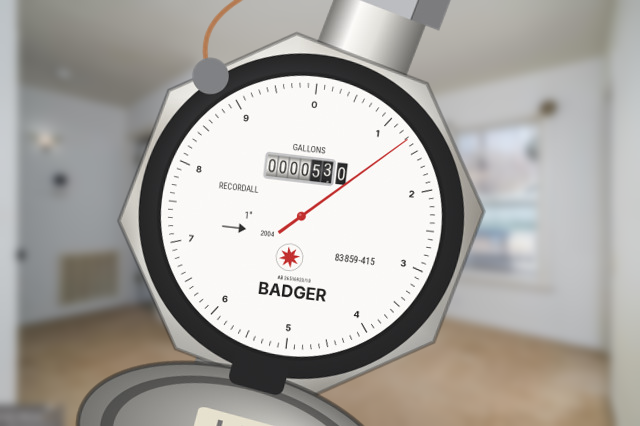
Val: 531.3 gal
